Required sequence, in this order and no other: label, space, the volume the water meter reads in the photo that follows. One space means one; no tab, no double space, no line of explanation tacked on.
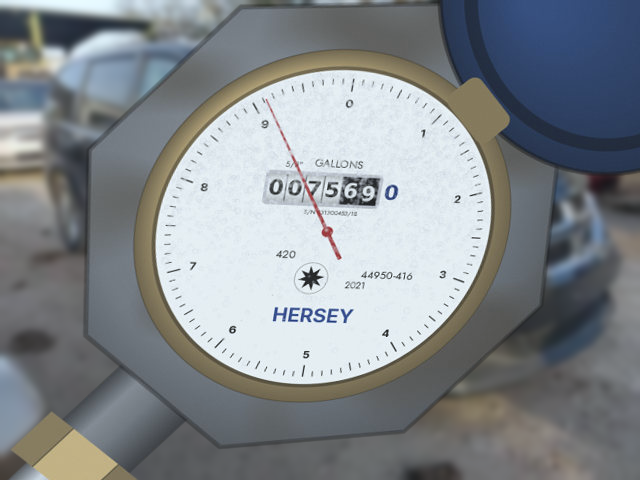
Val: 75689.1 gal
